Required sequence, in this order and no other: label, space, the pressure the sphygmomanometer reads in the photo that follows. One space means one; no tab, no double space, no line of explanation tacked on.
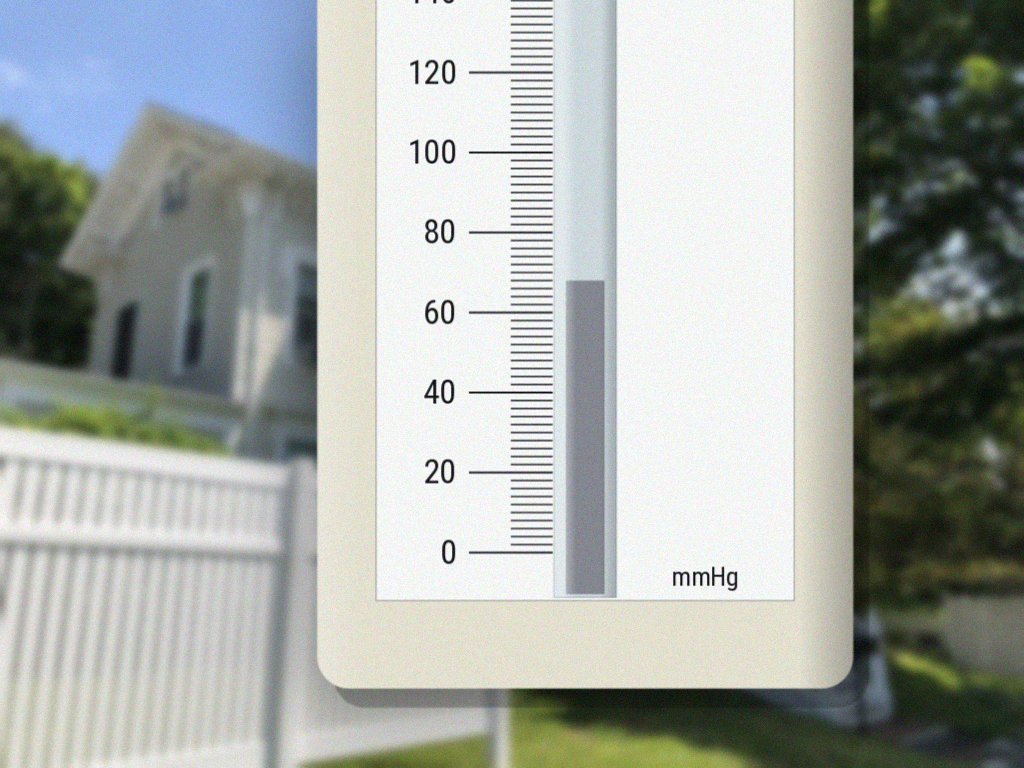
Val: 68 mmHg
